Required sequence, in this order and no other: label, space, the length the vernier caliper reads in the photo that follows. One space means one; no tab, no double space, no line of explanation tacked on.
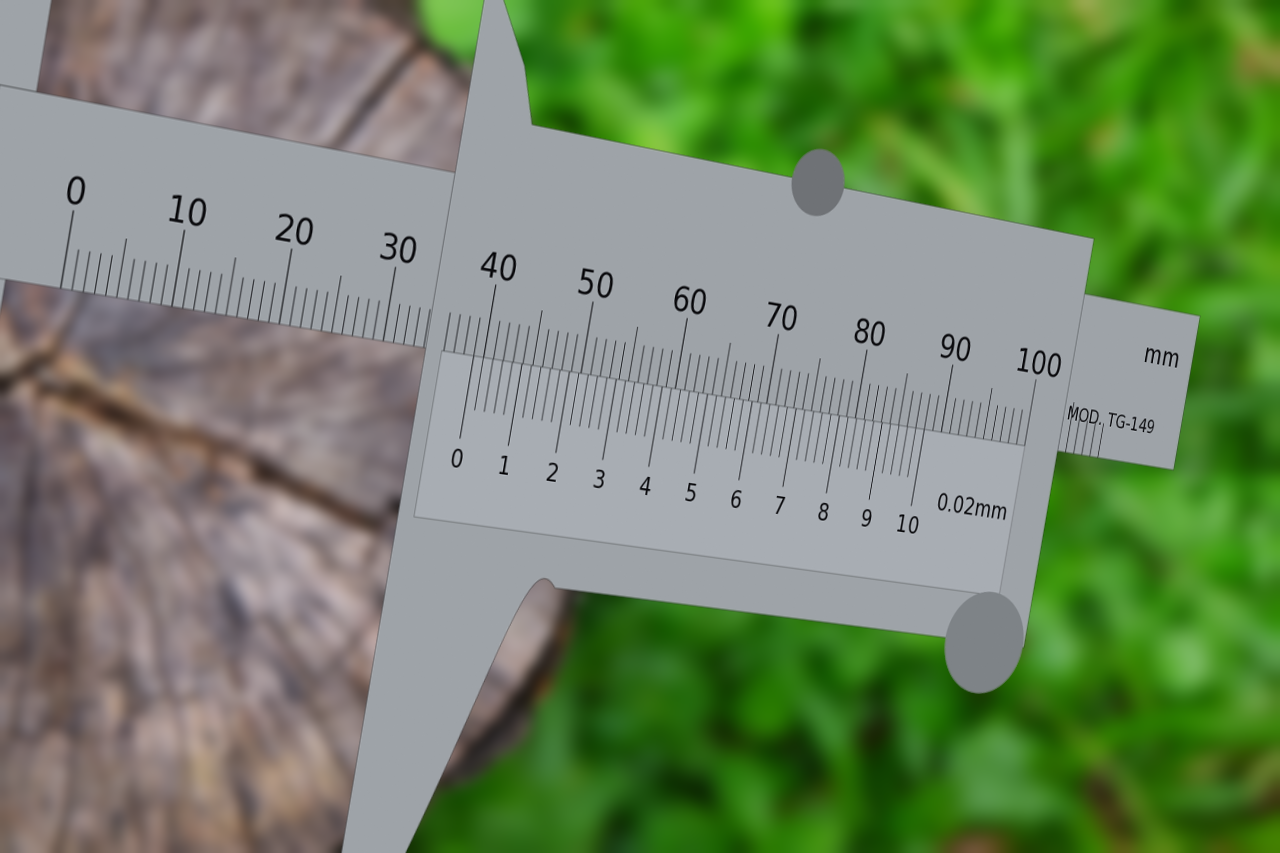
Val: 39.0 mm
